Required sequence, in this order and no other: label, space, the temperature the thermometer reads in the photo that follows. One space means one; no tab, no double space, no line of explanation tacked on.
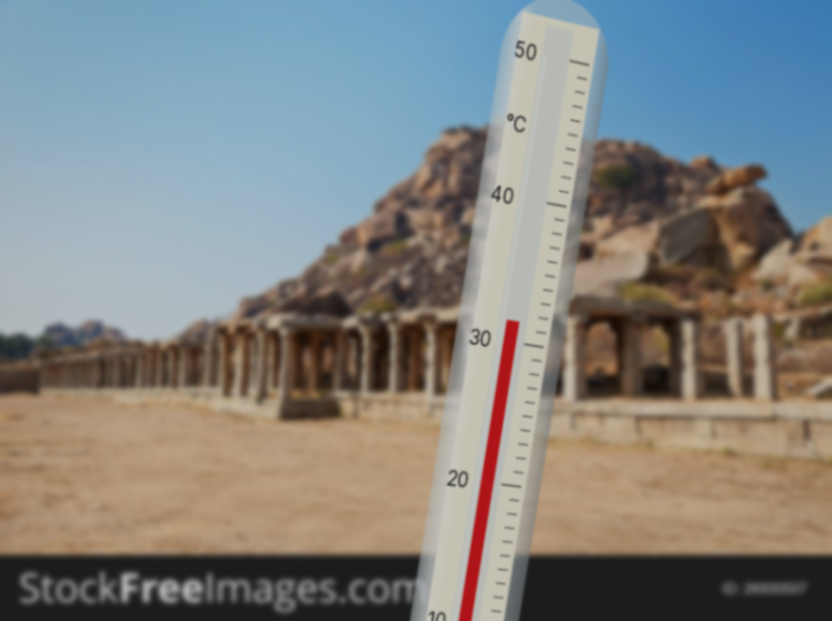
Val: 31.5 °C
